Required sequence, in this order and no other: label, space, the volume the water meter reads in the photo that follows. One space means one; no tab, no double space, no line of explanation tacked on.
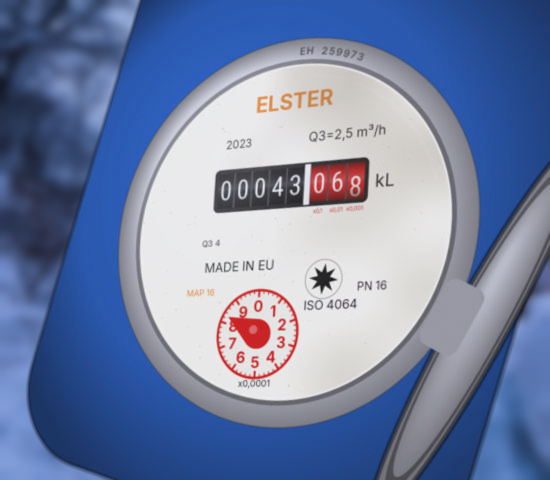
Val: 43.0678 kL
